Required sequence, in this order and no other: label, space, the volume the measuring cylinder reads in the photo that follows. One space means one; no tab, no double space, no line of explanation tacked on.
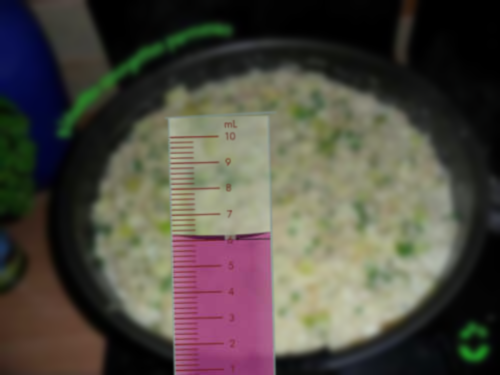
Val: 6 mL
